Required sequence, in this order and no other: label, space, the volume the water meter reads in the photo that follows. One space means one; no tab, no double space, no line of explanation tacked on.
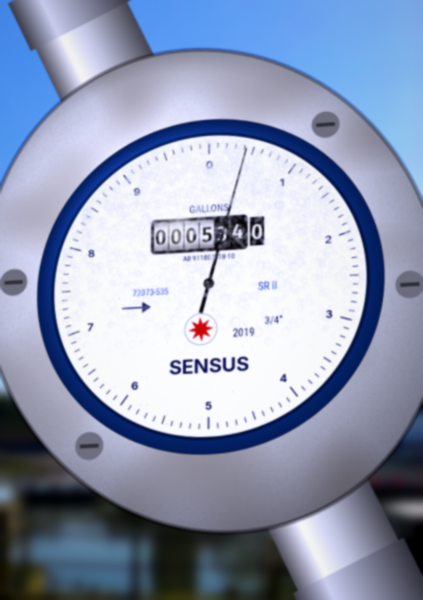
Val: 5340.4 gal
